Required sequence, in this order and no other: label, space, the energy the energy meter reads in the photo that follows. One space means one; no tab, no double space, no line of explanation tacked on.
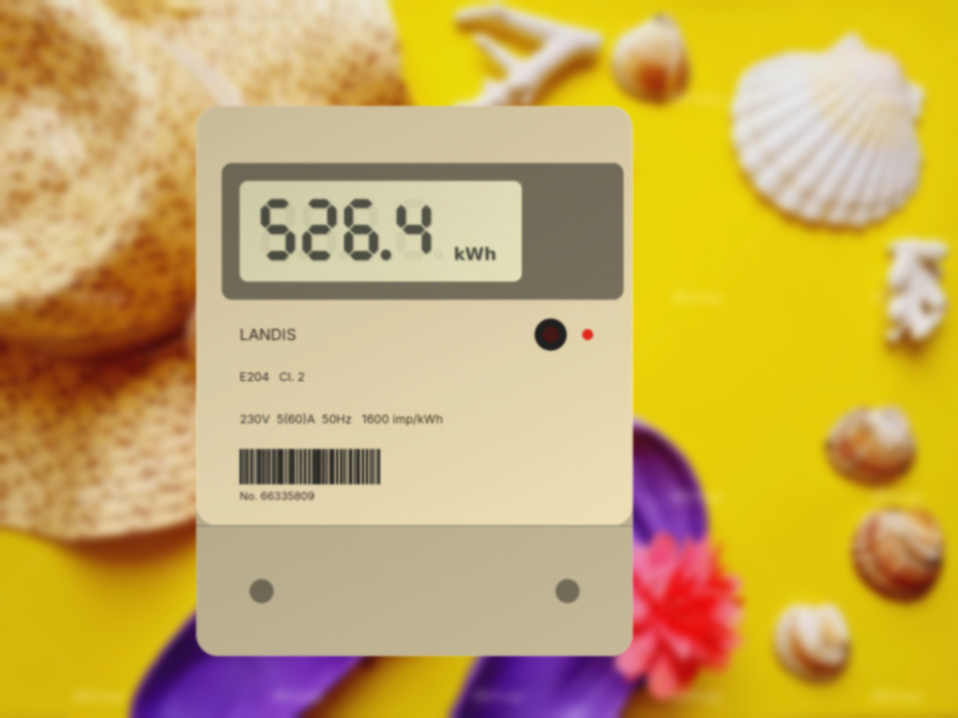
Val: 526.4 kWh
